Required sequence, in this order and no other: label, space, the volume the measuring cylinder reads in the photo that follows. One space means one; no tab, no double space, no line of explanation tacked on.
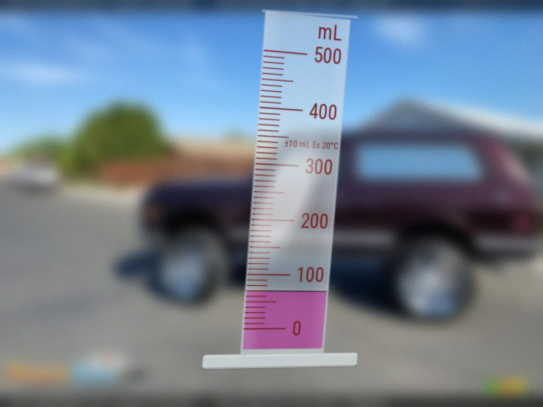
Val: 70 mL
